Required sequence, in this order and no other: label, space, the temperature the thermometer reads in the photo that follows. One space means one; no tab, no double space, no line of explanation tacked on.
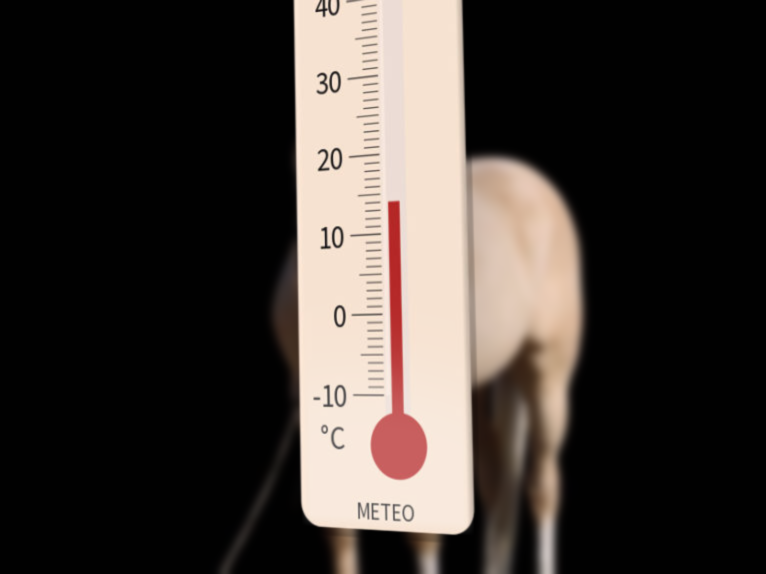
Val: 14 °C
